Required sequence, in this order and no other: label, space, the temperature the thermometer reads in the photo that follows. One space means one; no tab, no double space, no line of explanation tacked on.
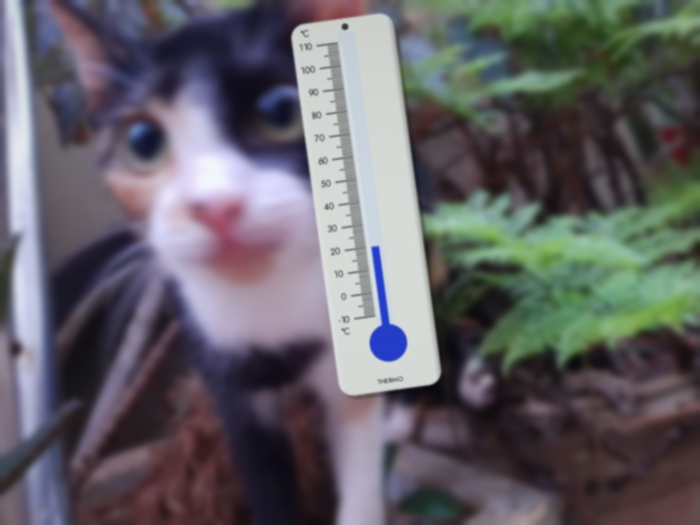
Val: 20 °C
